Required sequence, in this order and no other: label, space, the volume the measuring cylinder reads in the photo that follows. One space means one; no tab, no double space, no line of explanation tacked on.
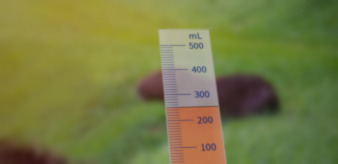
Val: 250 mL
